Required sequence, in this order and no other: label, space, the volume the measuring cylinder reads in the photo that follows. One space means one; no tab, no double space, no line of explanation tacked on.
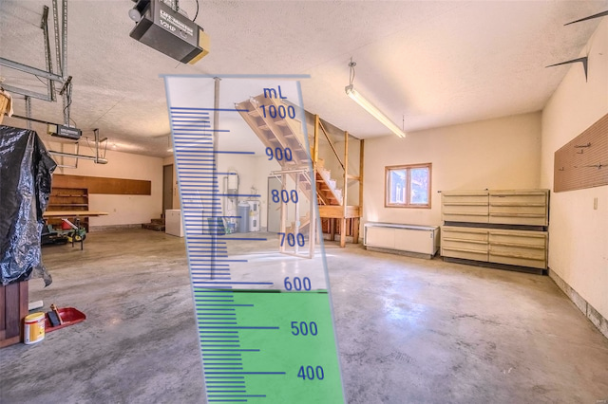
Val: 580 mL
